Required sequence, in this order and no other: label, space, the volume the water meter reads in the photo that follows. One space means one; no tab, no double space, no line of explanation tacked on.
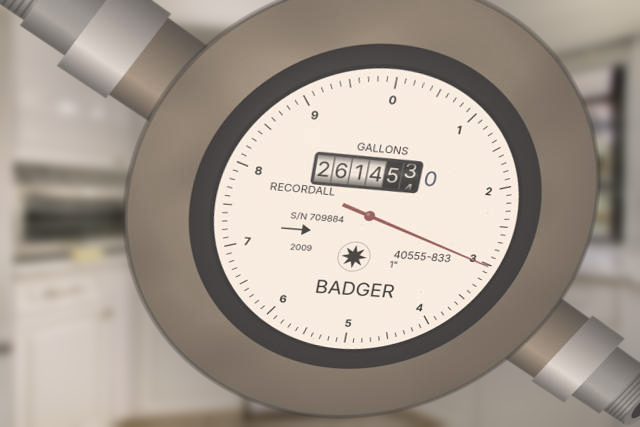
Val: 2614533.0 gal
